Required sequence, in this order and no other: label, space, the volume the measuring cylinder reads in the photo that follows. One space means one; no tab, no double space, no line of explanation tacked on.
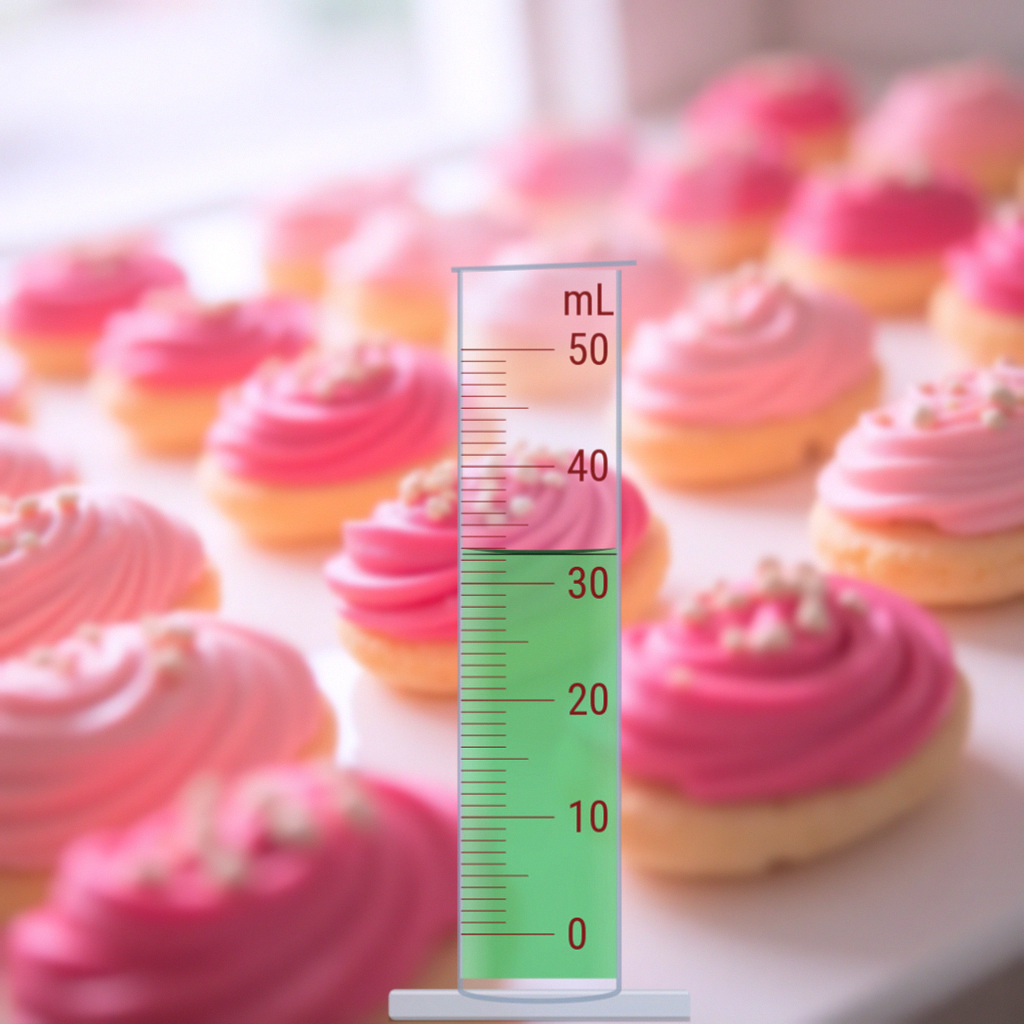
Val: 32.5 mL
